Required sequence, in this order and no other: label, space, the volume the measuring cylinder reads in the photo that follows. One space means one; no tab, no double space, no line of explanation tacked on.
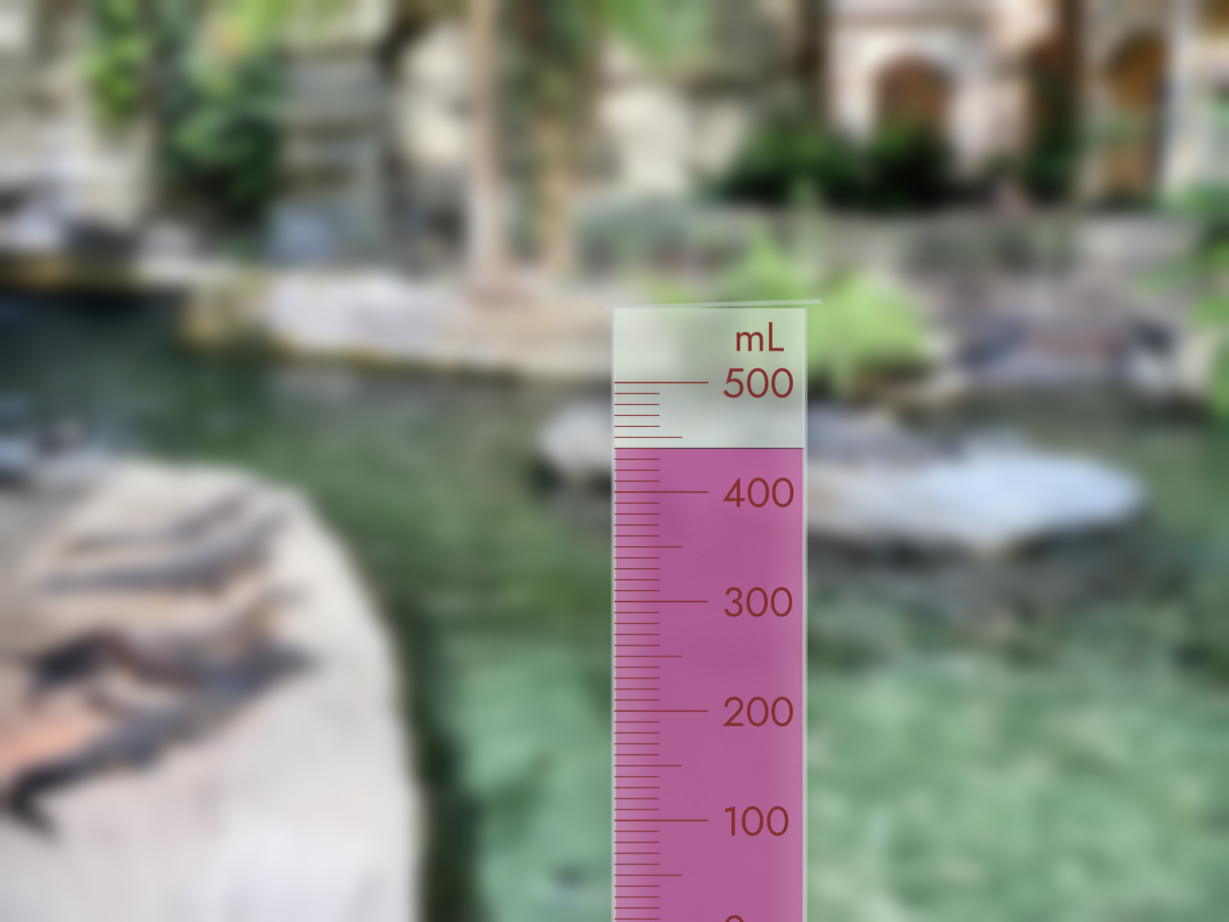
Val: 440 mL
